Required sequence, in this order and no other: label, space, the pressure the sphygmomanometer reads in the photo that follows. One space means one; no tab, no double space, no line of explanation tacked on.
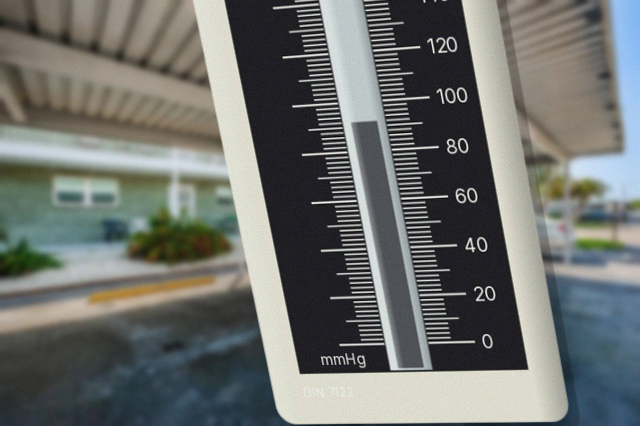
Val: 92 mmHg
